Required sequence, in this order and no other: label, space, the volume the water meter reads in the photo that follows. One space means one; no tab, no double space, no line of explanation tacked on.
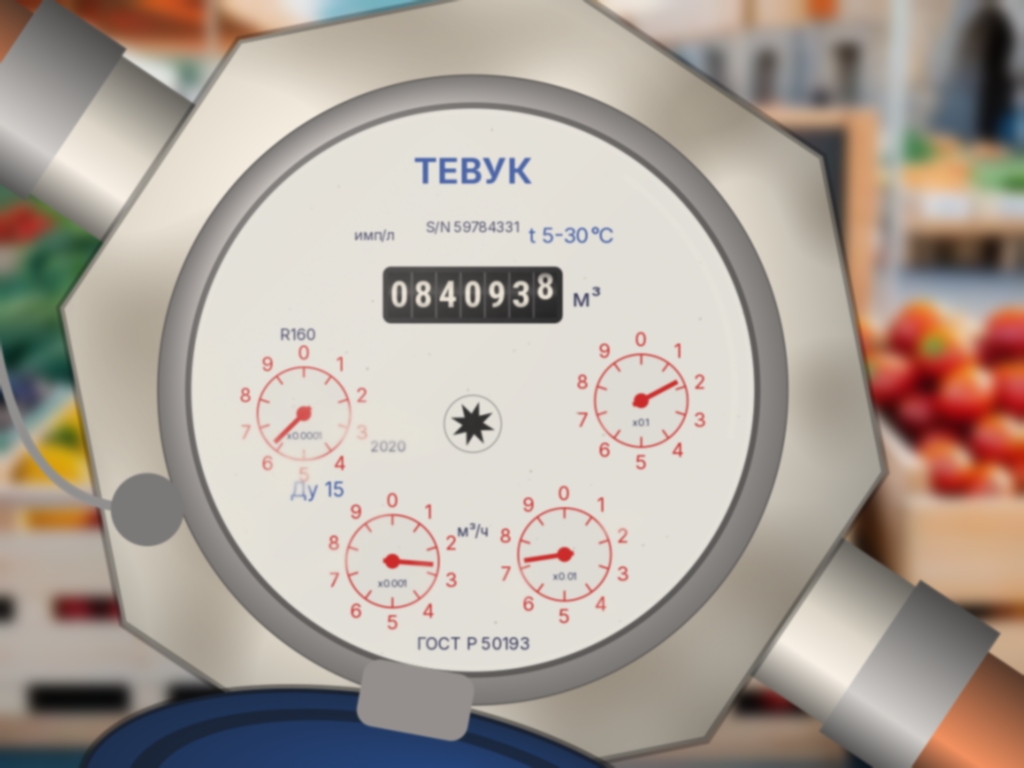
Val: 840938.1726 m³
